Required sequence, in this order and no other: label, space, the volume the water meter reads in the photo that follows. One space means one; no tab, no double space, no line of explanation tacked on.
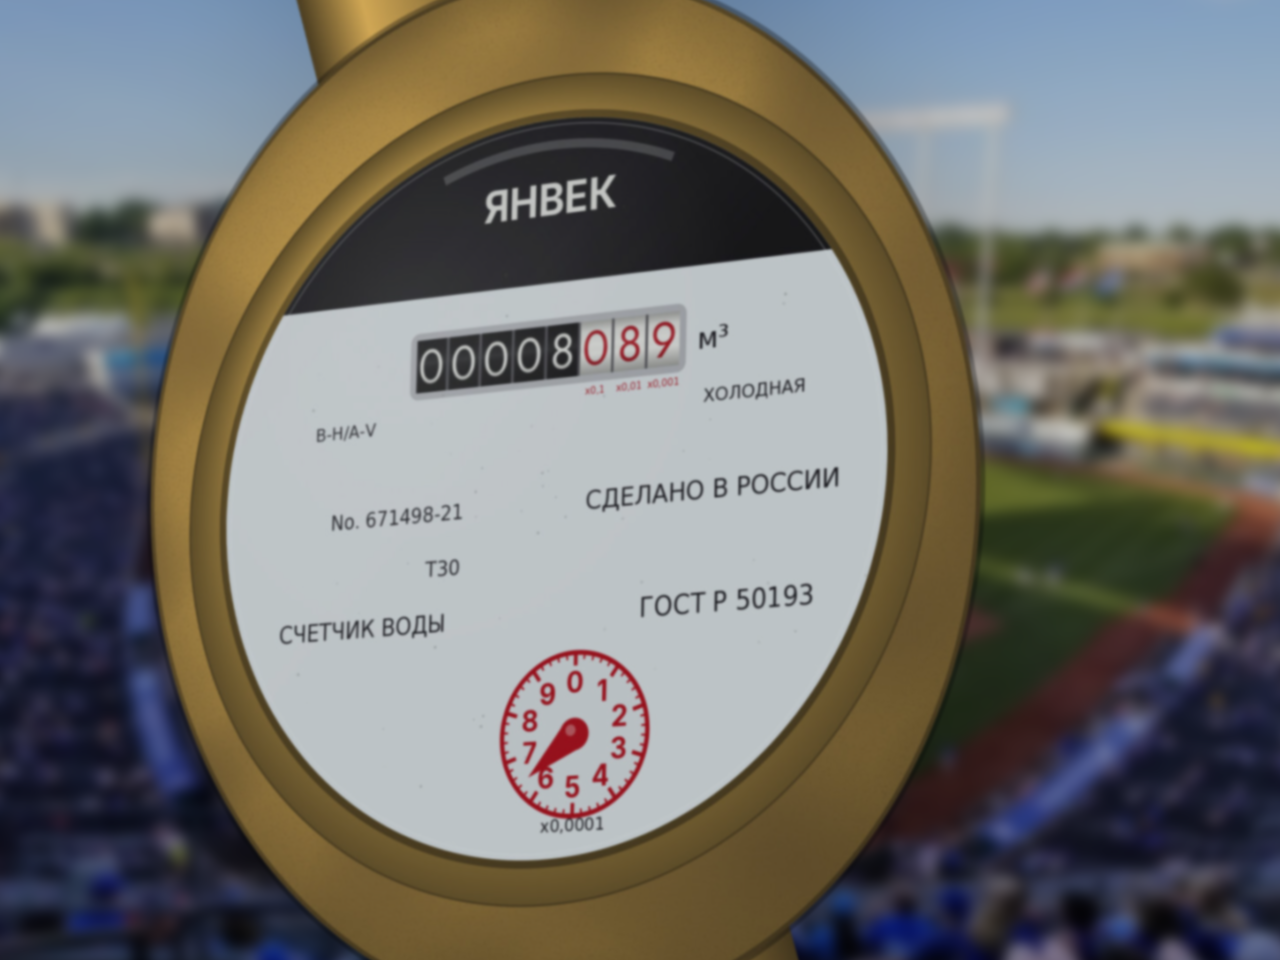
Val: 8.0896 m³
